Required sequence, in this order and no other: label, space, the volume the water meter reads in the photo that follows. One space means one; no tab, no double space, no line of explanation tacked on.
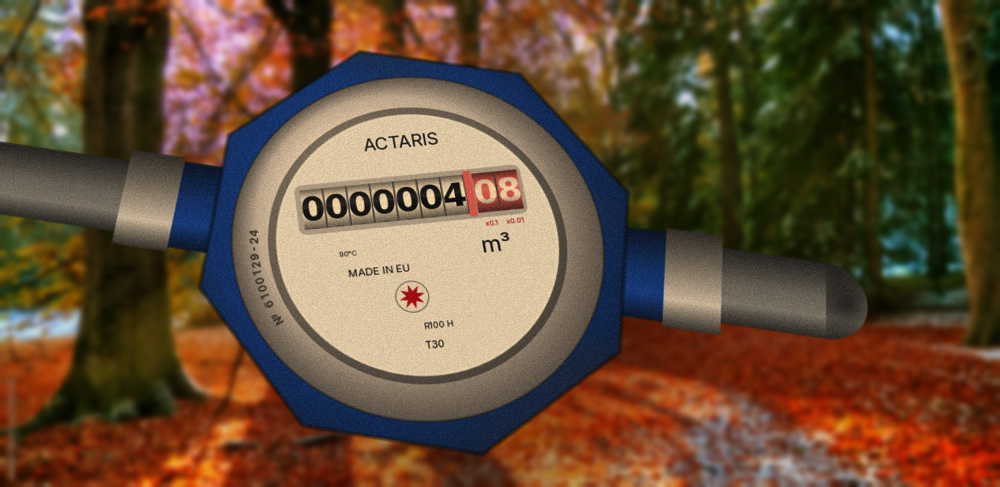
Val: 4.08 m³
